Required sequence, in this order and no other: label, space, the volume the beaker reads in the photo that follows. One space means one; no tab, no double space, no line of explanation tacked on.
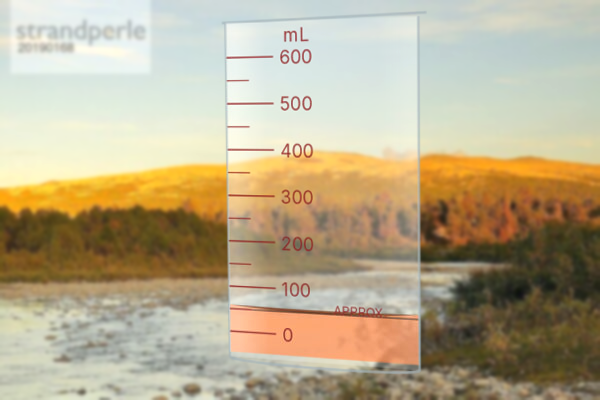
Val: 50 mL
